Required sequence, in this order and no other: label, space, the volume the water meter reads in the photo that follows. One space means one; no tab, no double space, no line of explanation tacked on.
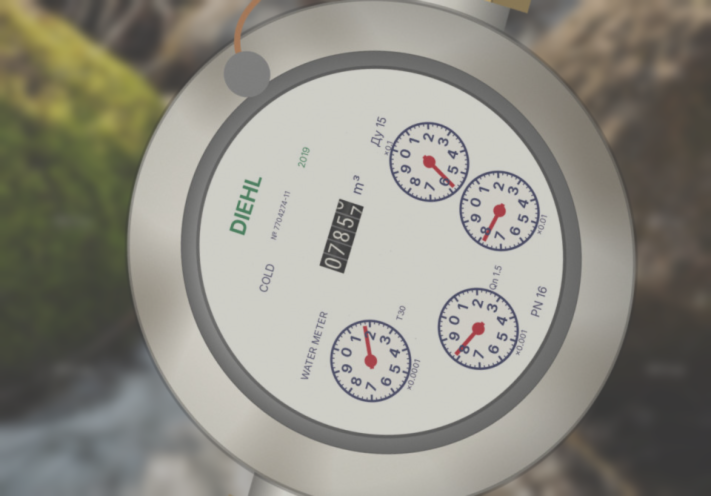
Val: 7856.5781 m³
